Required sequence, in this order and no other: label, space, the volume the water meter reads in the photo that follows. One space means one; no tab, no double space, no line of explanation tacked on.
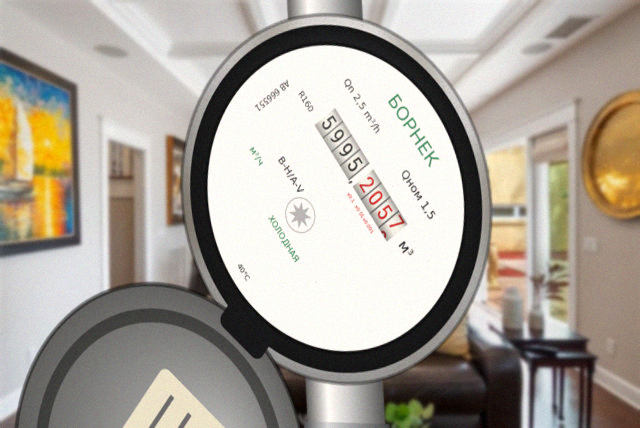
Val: 5995.2057 m³
